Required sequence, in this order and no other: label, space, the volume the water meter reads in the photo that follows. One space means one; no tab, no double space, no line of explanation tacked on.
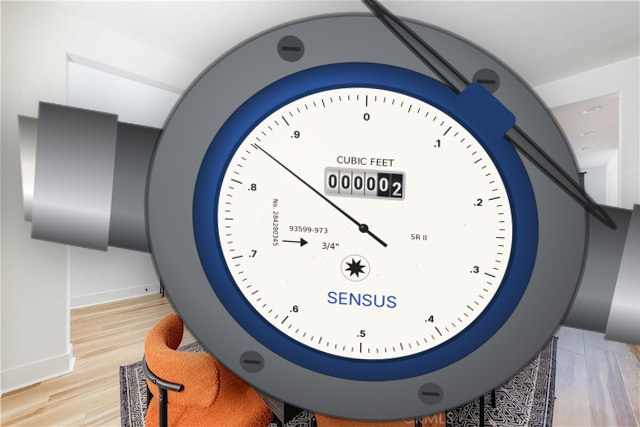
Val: 1.85 ft³
